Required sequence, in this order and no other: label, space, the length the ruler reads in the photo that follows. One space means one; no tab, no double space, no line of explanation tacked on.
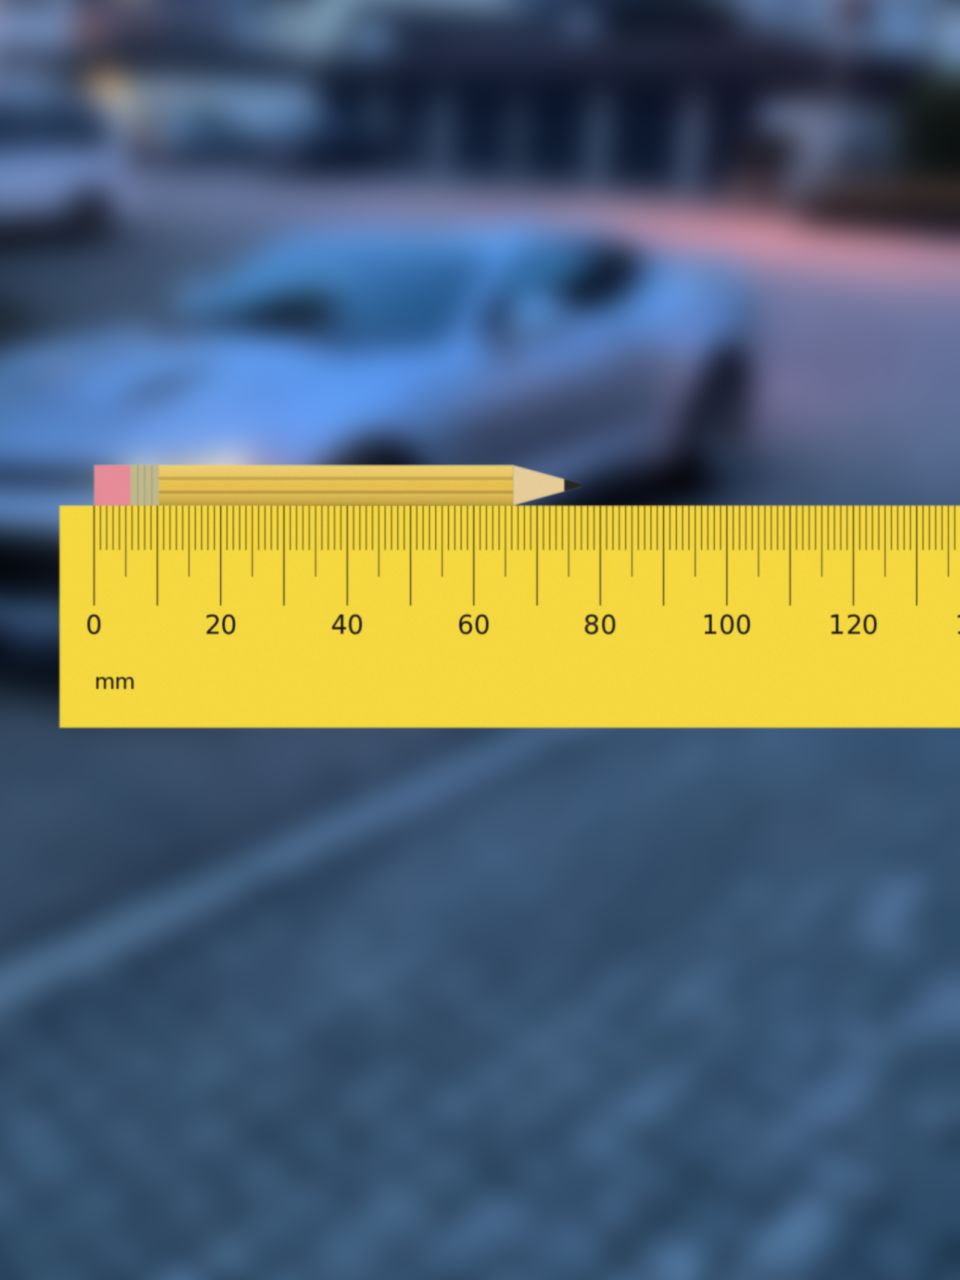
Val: 77 mm
